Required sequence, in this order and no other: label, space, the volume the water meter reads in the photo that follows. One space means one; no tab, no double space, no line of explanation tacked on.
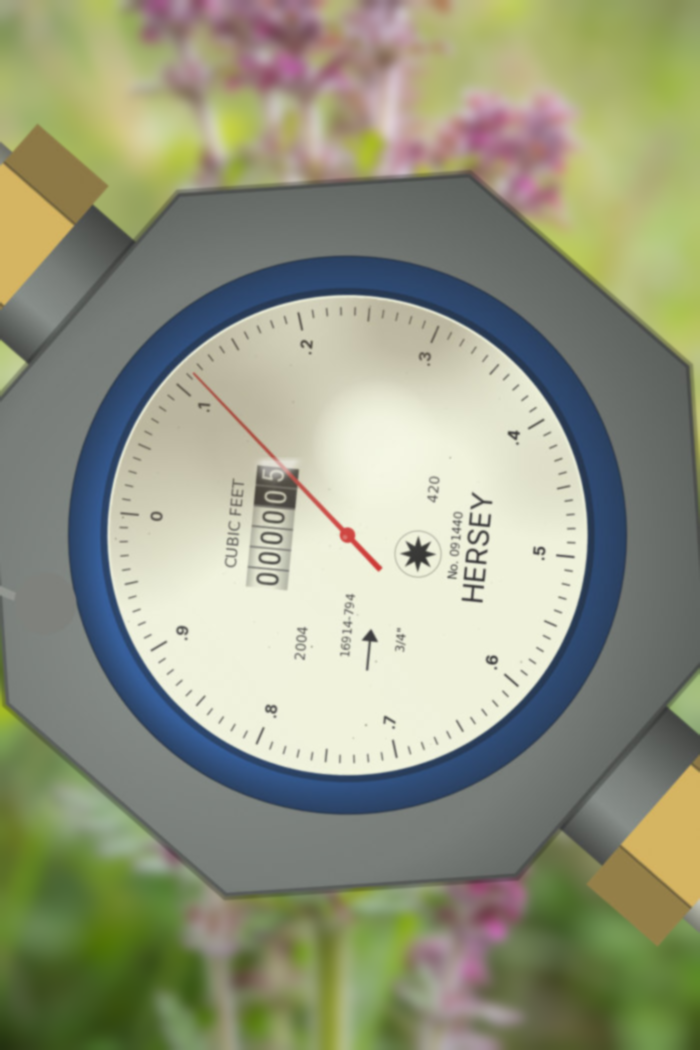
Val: 5.11 ft³
